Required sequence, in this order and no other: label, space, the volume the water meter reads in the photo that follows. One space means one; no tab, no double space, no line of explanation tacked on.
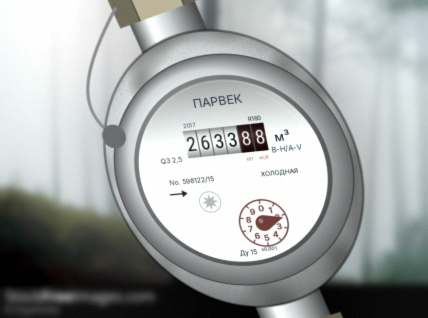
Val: 2633.882 m³
